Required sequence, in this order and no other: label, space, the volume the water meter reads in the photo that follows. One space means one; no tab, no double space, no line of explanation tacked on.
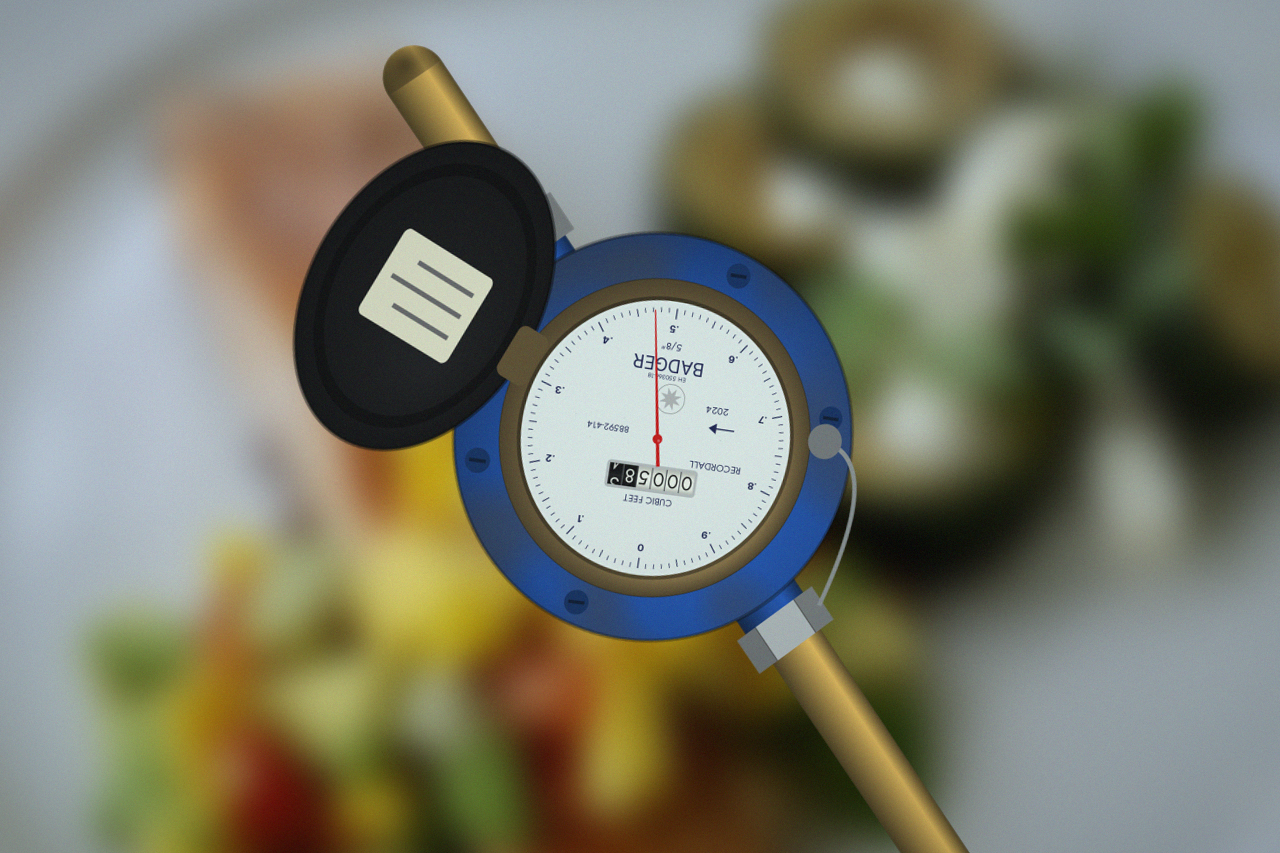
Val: 583.47 ft³
